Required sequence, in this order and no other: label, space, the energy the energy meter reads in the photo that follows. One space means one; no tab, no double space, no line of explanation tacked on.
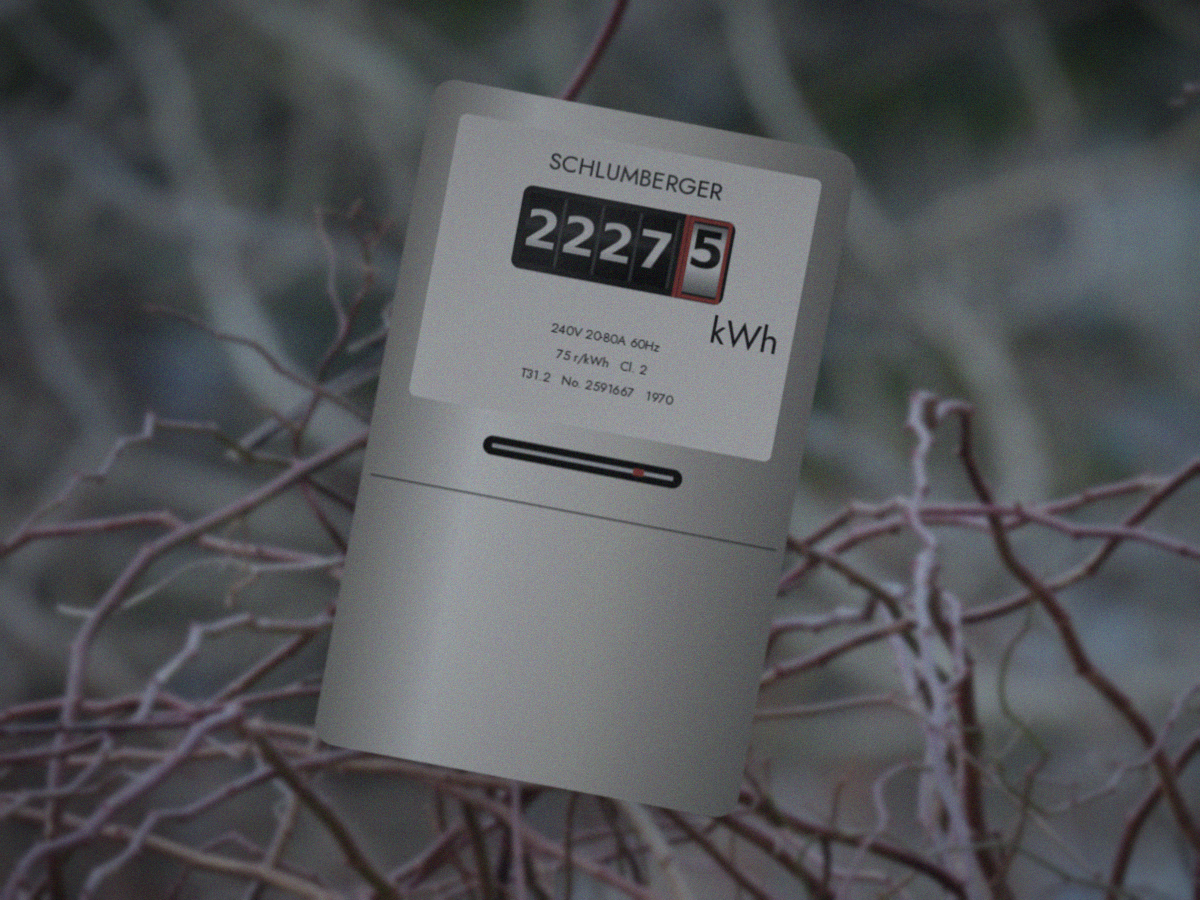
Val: 2227.5 kWh
